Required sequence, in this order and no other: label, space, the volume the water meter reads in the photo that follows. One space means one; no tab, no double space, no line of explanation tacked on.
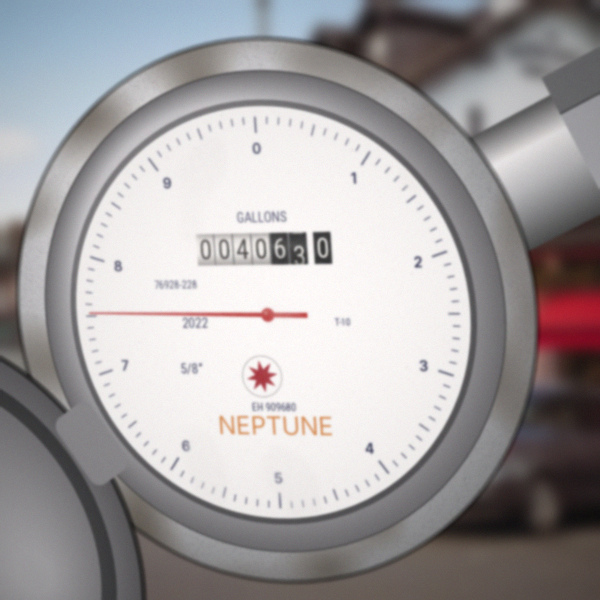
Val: 40627.5 gal
